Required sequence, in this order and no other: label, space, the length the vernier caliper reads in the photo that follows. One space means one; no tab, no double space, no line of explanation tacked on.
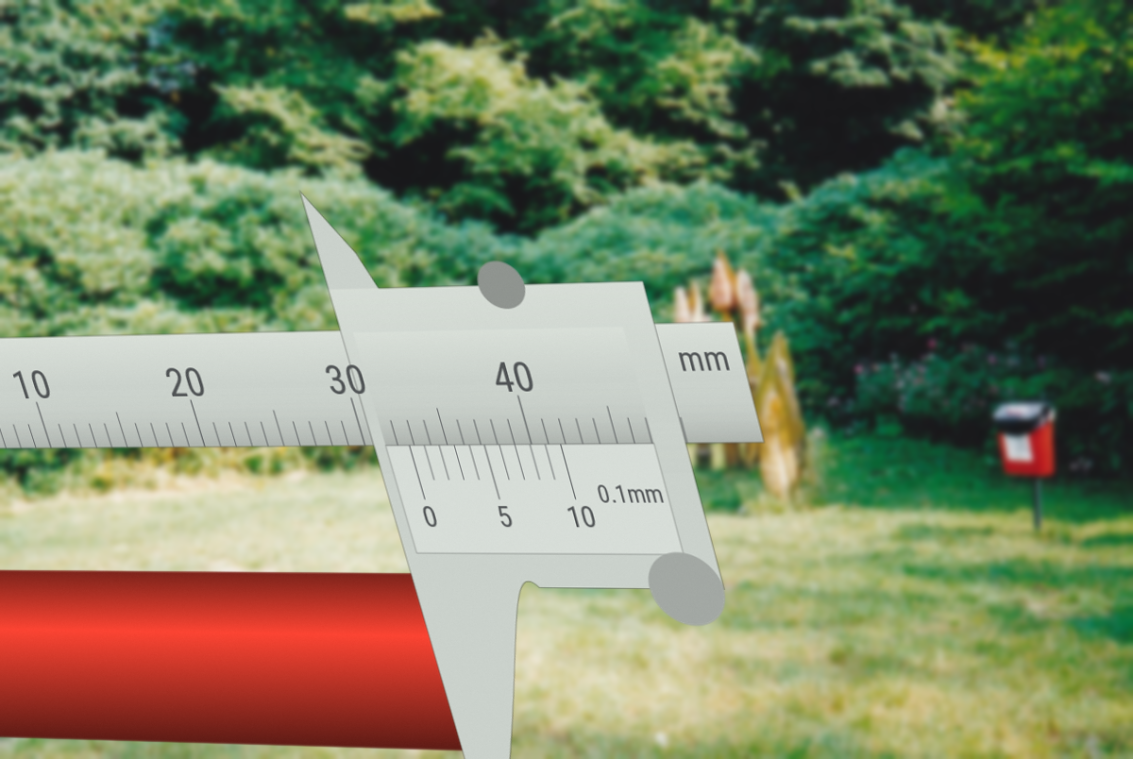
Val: 32.7 mm
